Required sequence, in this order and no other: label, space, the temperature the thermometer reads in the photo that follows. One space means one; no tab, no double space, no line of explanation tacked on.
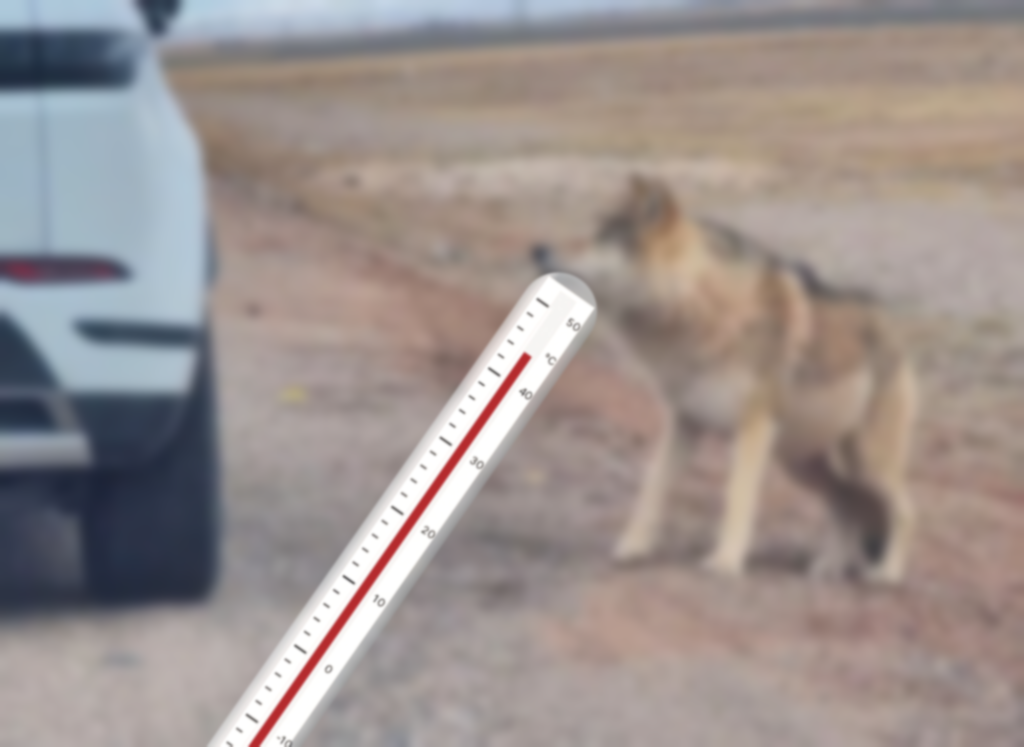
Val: 44 °C
